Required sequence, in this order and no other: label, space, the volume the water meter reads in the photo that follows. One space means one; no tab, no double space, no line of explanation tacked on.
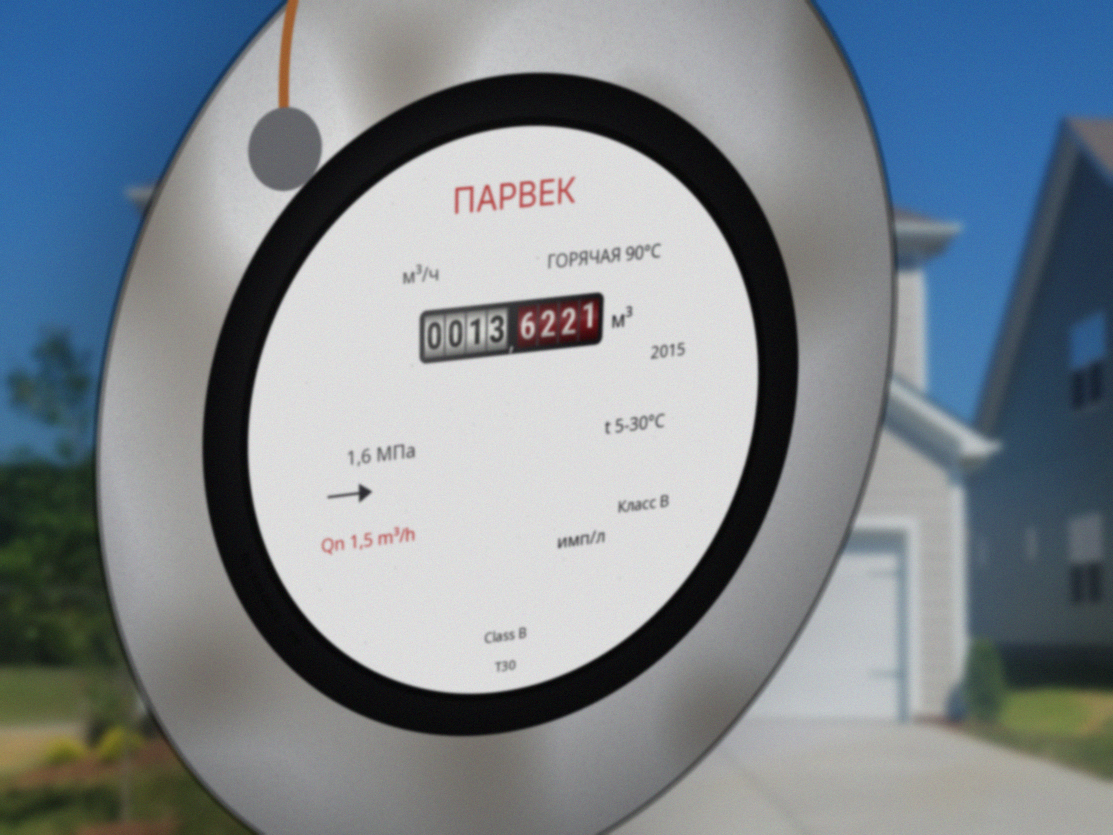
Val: 13.6221 m³
